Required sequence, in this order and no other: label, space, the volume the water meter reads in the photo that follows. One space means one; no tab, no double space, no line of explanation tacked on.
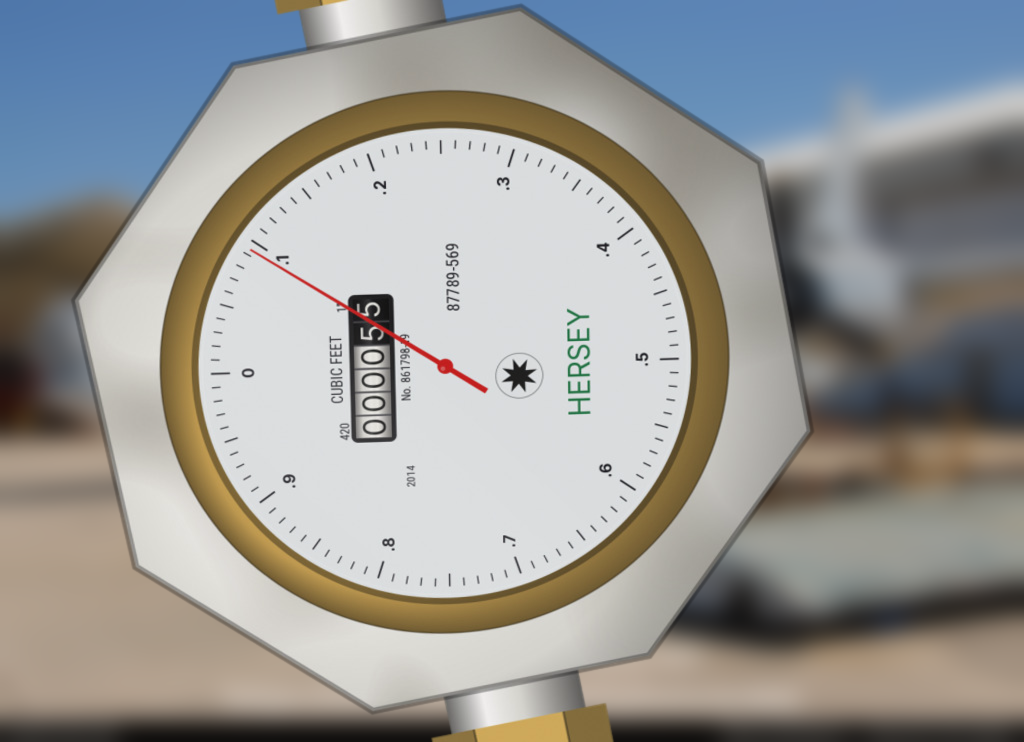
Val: 55.09 ft³
